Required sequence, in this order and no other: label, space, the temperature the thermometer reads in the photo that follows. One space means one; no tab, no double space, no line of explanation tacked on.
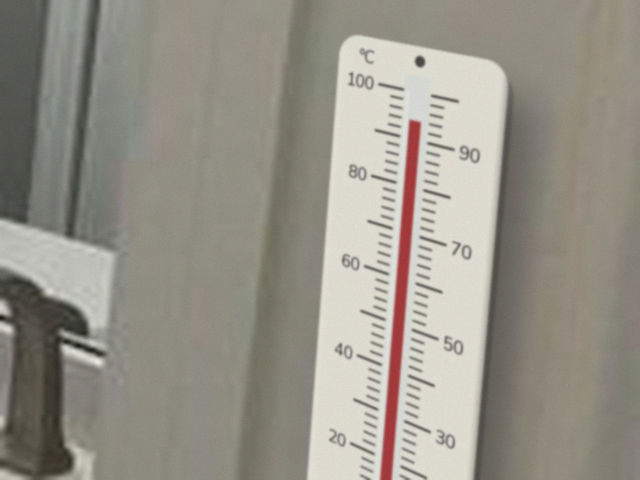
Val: 94 °C
